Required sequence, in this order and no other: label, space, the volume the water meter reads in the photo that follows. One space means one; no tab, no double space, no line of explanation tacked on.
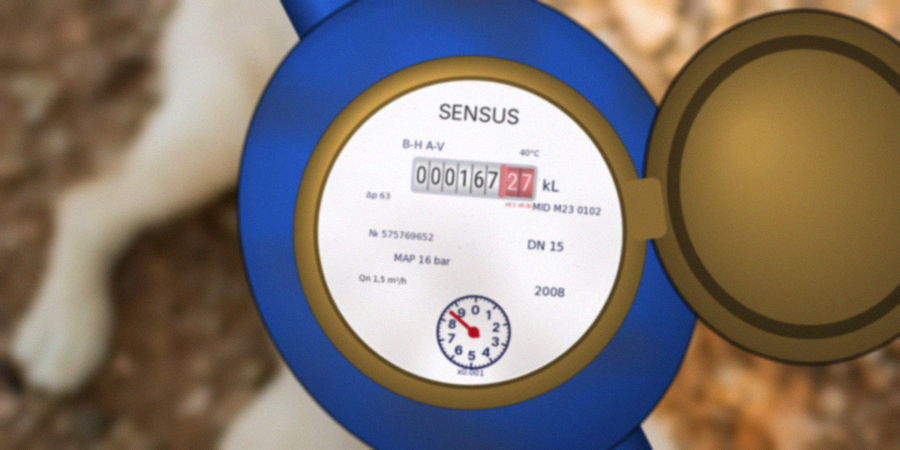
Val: 167.278 kL
